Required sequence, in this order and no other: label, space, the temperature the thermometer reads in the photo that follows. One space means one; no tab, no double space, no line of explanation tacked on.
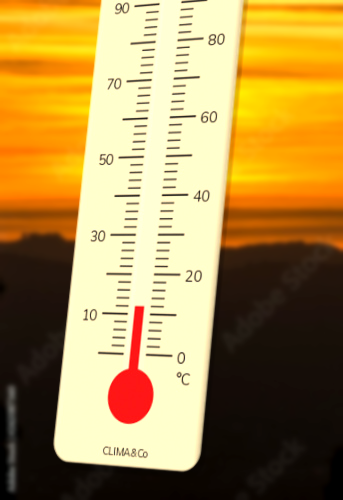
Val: 12 °C
